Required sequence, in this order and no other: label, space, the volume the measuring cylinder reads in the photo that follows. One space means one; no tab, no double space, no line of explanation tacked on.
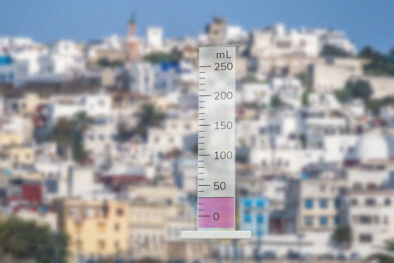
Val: 30 mL
